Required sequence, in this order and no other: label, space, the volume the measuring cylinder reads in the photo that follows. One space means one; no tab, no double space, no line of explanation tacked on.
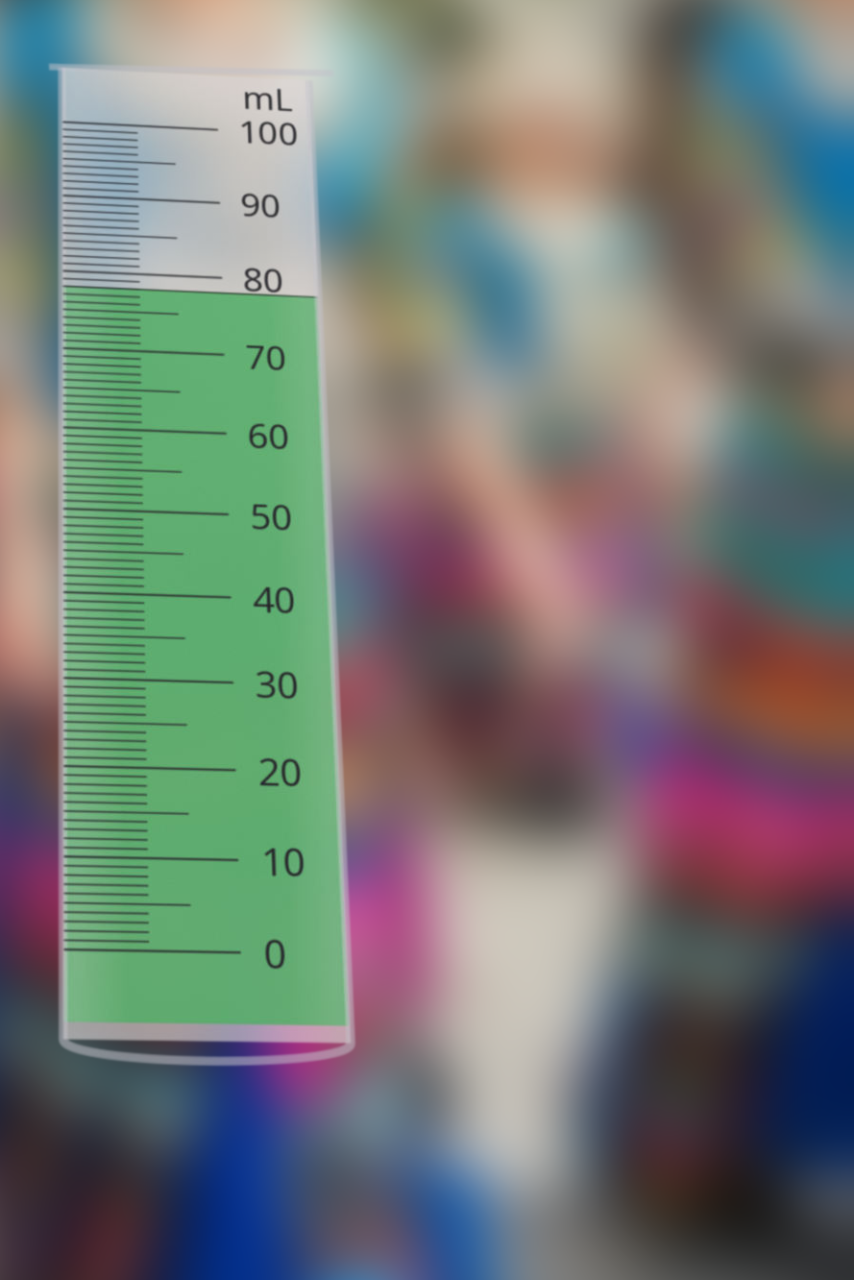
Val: 78 mL
